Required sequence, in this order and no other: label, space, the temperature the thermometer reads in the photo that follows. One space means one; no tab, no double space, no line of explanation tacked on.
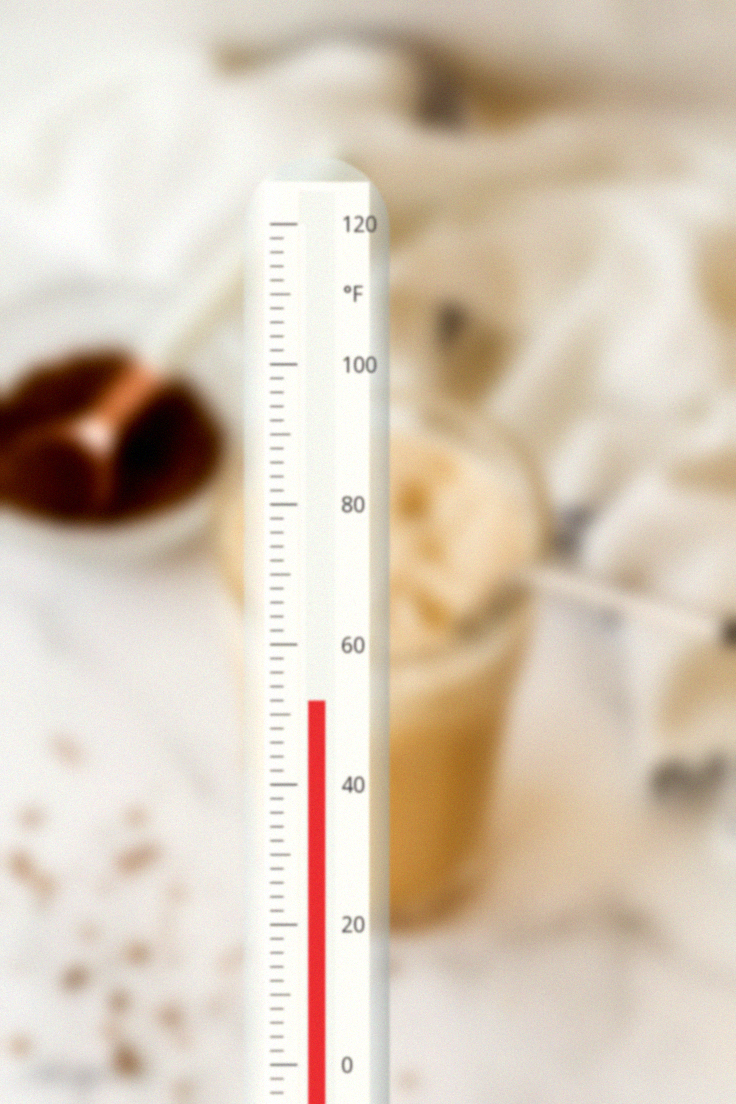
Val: 52 °F
